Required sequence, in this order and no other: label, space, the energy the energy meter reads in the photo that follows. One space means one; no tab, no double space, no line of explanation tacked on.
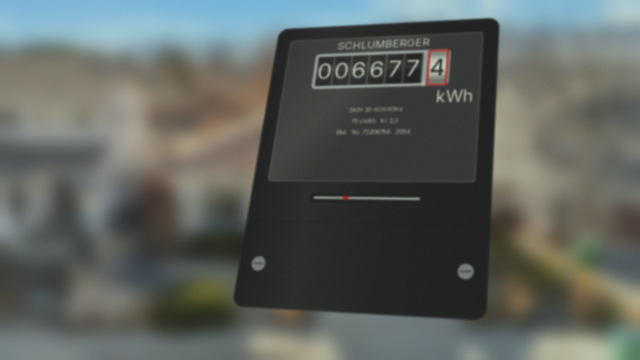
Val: 6677.4 kWh
